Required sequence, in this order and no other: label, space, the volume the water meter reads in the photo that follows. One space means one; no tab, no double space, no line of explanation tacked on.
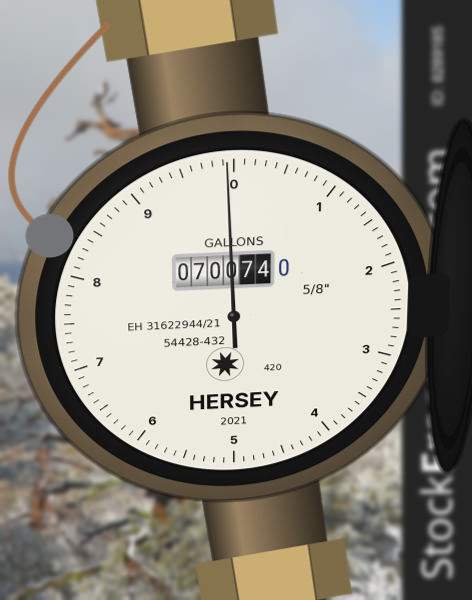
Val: 700739.9 gal
